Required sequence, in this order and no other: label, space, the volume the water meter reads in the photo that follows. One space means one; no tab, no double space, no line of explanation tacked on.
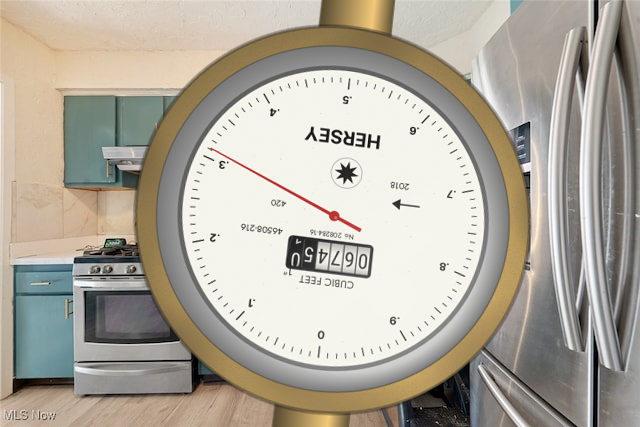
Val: 67450.31 ft³
